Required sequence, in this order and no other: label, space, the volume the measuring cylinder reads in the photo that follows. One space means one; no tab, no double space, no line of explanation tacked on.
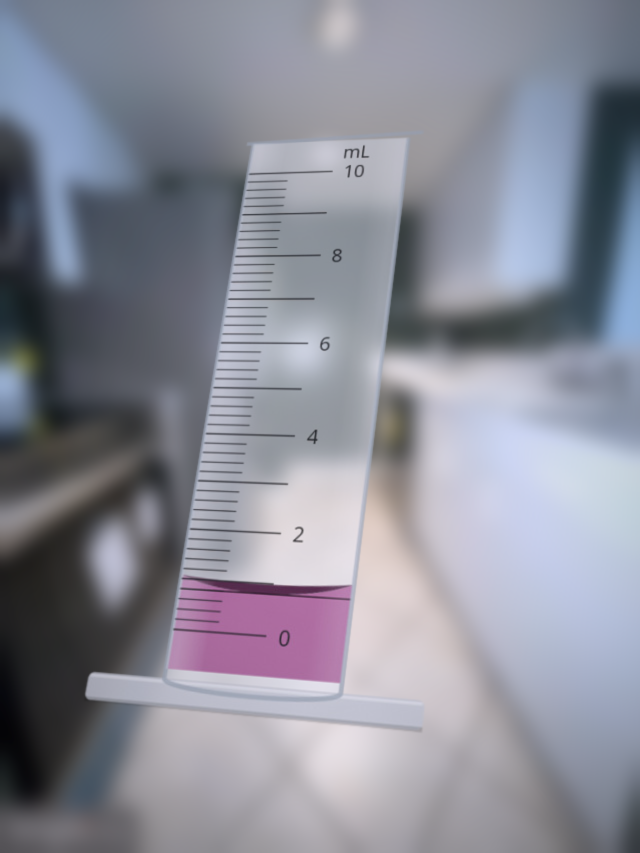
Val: 0.8 mL
